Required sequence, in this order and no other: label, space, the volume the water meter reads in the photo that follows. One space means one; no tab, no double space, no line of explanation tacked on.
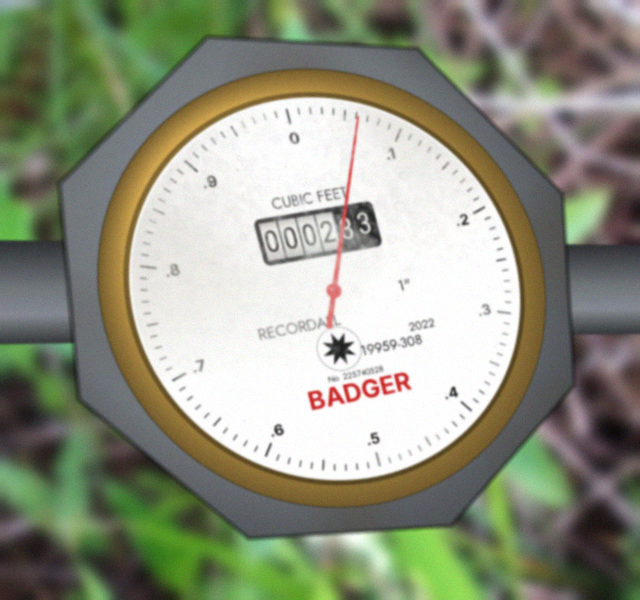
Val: 283.06 ft³
